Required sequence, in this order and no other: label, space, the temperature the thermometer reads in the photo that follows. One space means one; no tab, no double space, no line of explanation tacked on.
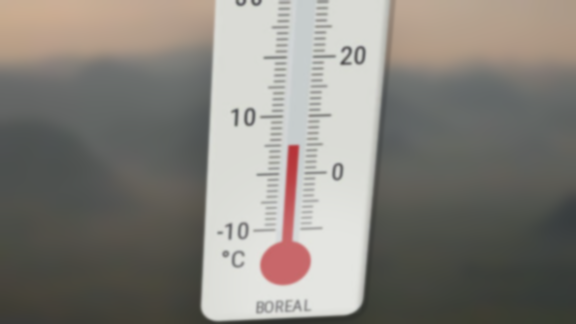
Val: 5 °C
